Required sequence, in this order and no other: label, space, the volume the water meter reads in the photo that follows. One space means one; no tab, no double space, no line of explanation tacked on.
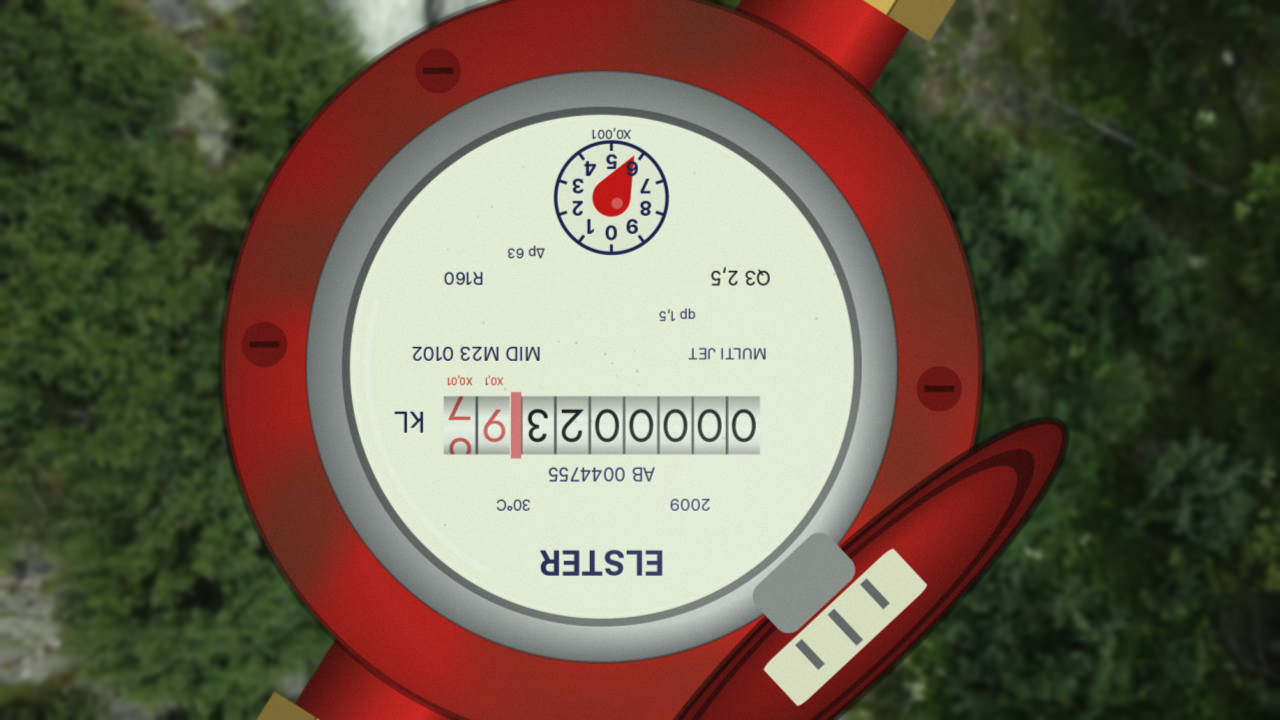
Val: 23.965 kL
